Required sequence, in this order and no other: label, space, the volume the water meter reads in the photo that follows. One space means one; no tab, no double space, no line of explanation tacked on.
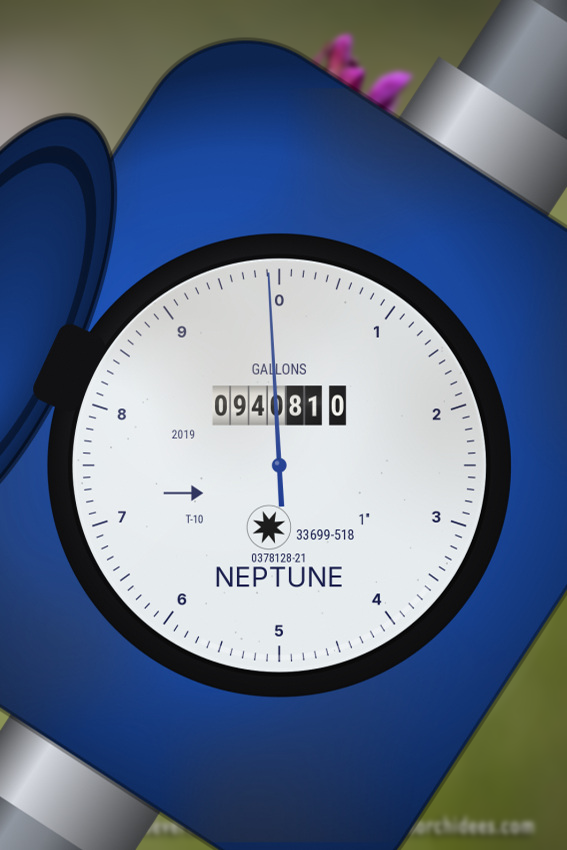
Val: 940809.9 gal
